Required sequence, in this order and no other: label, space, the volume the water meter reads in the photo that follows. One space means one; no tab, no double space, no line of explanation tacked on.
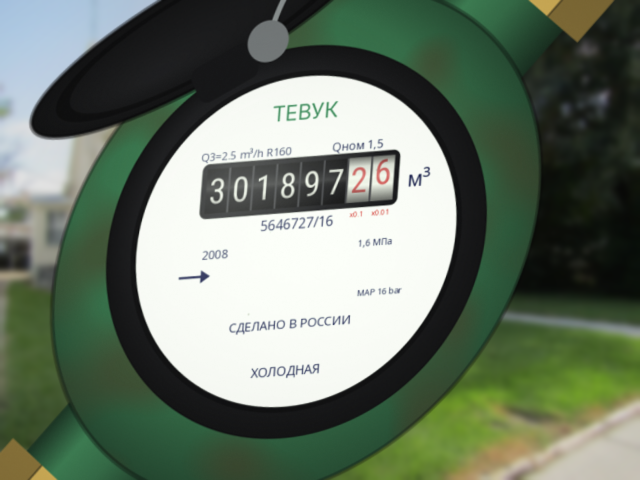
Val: 301897.26 m³
